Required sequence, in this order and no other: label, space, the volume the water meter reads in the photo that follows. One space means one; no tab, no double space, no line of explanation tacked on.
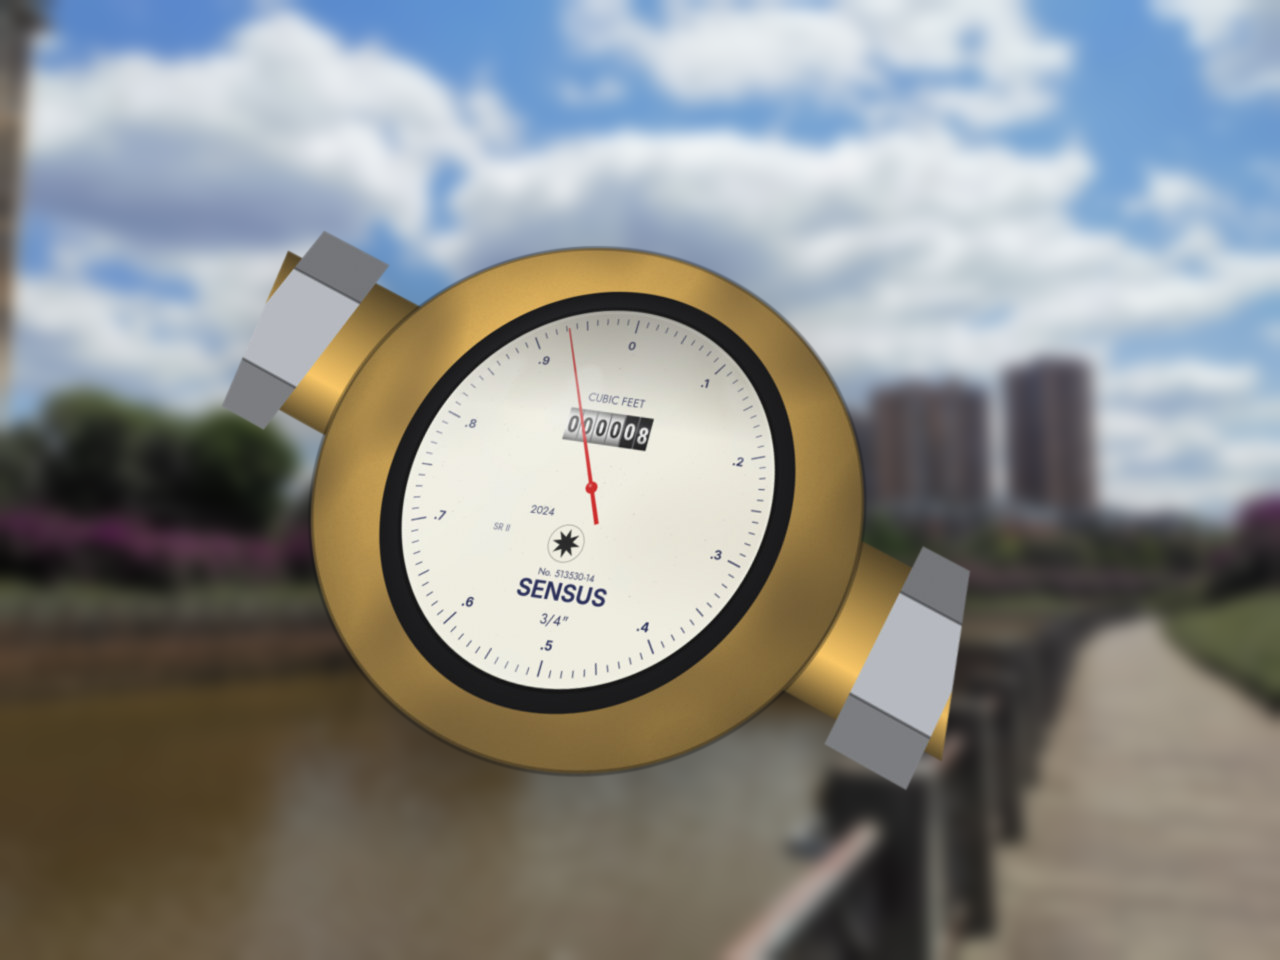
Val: 7.93 ft³
